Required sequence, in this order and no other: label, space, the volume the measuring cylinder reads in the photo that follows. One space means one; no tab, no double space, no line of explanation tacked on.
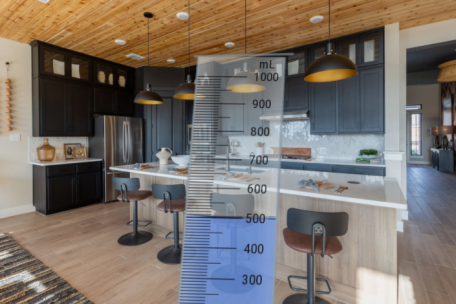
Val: 500 mL
